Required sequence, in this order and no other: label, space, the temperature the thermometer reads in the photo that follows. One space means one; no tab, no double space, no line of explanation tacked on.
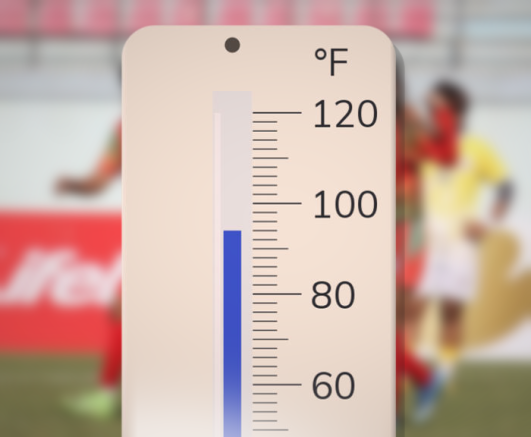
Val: 94 °F
